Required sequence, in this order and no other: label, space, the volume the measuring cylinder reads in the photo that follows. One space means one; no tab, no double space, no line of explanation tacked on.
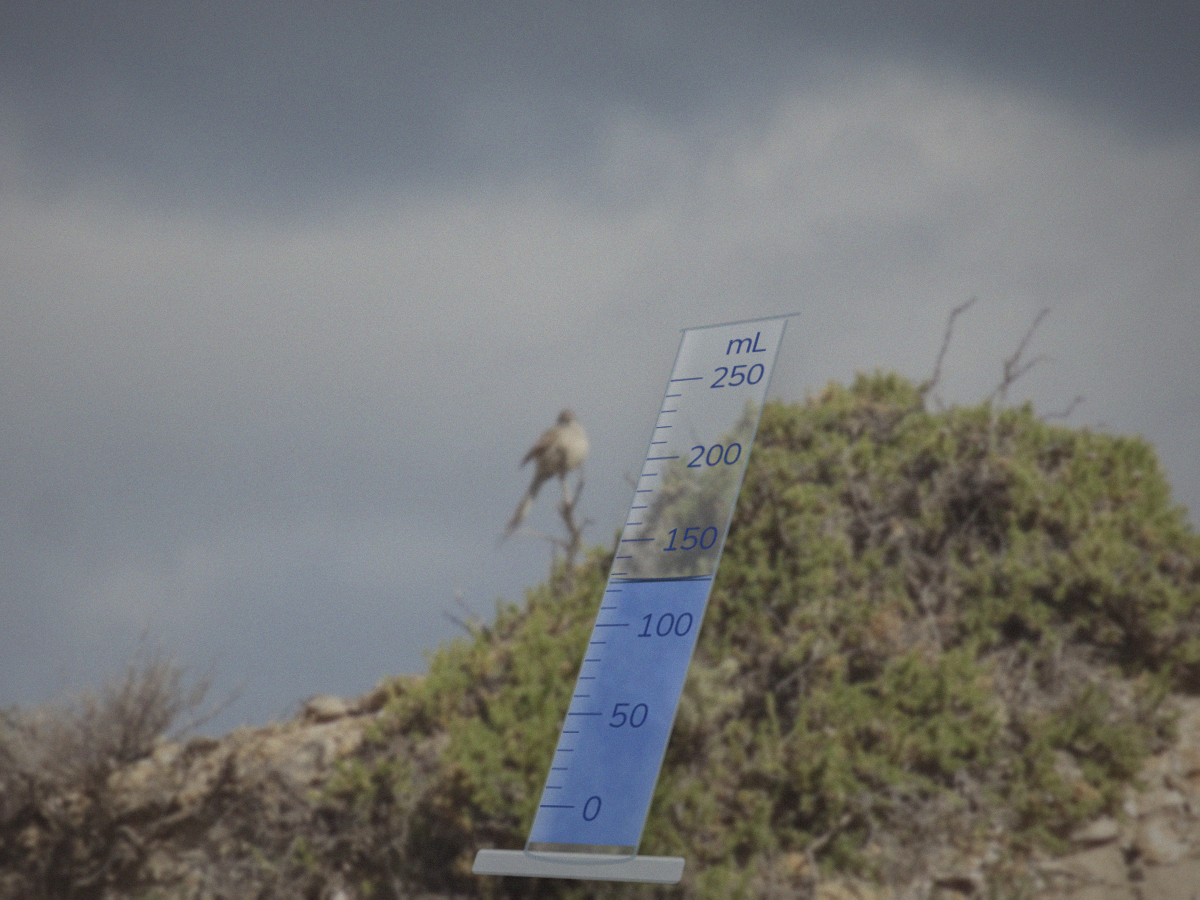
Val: 125 mL
